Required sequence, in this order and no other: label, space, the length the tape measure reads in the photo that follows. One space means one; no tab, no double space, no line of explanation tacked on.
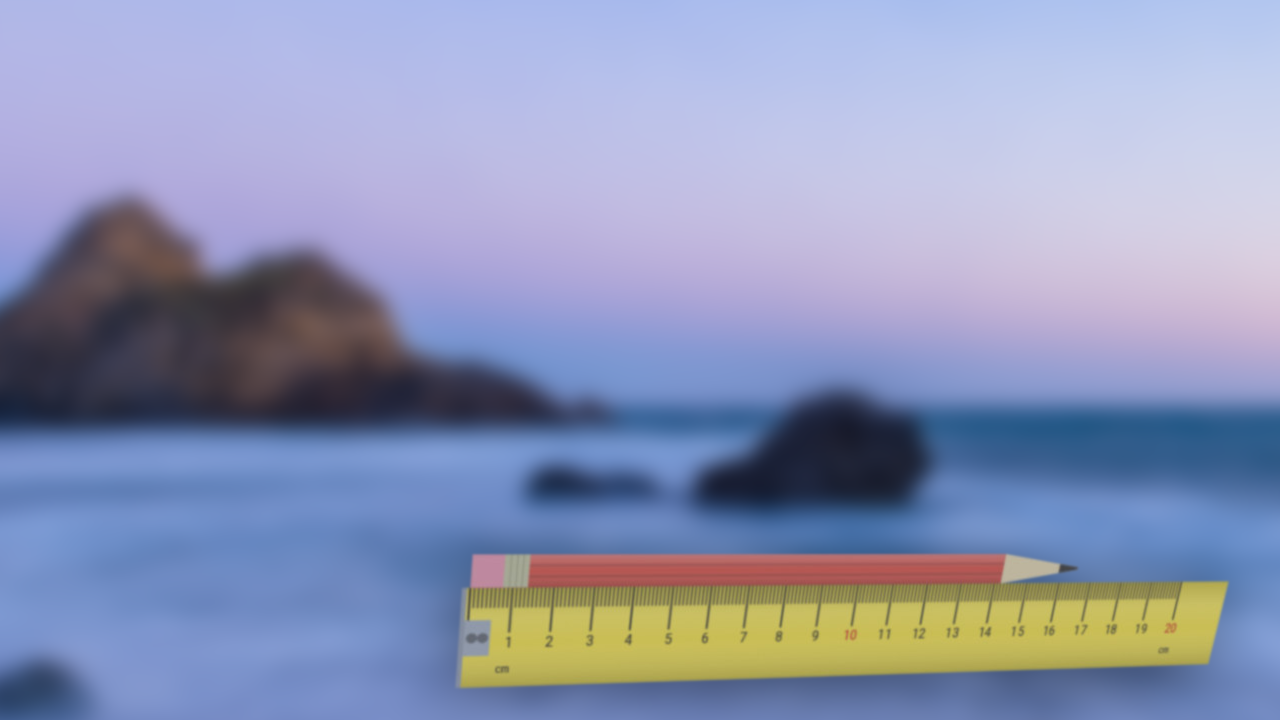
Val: 16.5 cm
